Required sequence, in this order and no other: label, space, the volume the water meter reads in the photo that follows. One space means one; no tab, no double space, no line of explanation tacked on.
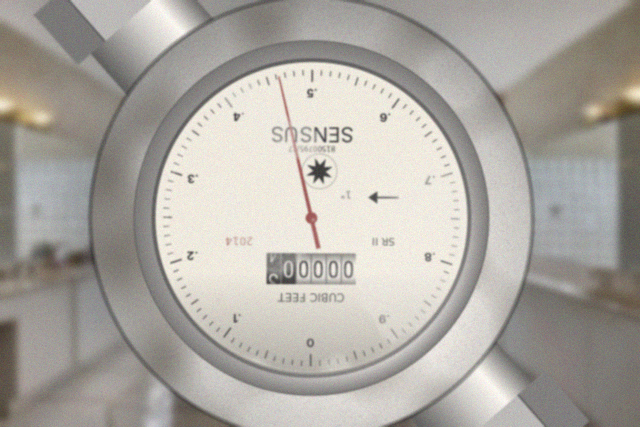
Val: 3.46 ft³
